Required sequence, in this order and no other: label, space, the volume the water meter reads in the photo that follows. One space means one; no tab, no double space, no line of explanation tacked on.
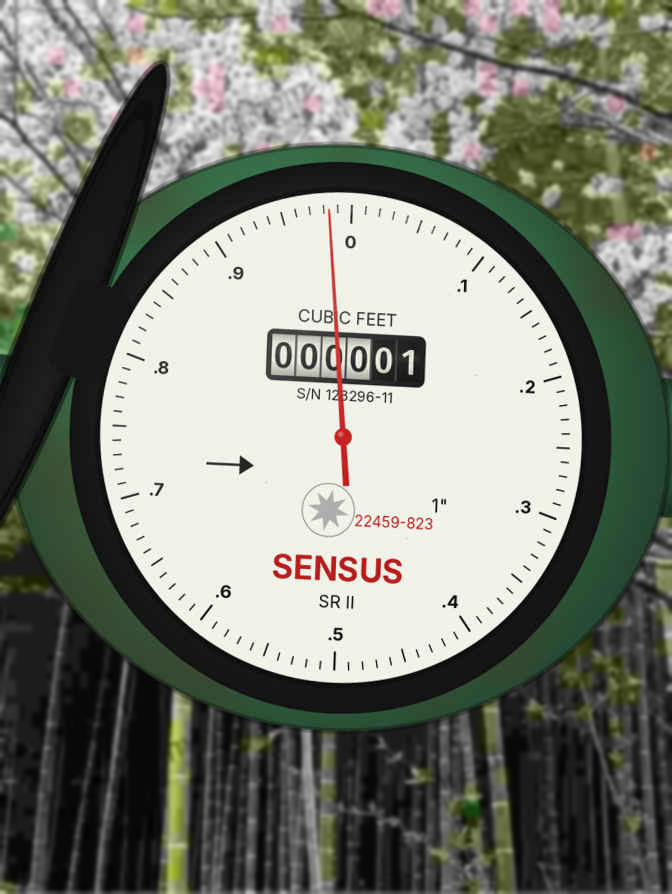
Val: 0.98 ft³
